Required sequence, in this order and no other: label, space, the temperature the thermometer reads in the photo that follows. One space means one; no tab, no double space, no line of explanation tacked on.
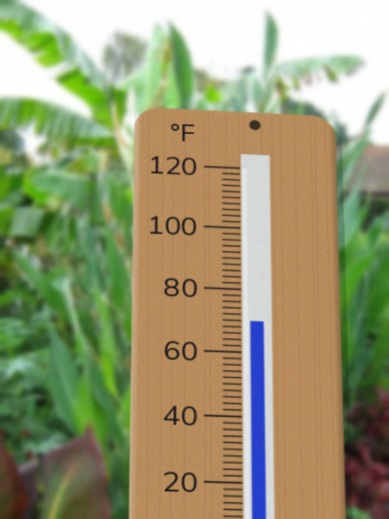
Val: 70 °F
